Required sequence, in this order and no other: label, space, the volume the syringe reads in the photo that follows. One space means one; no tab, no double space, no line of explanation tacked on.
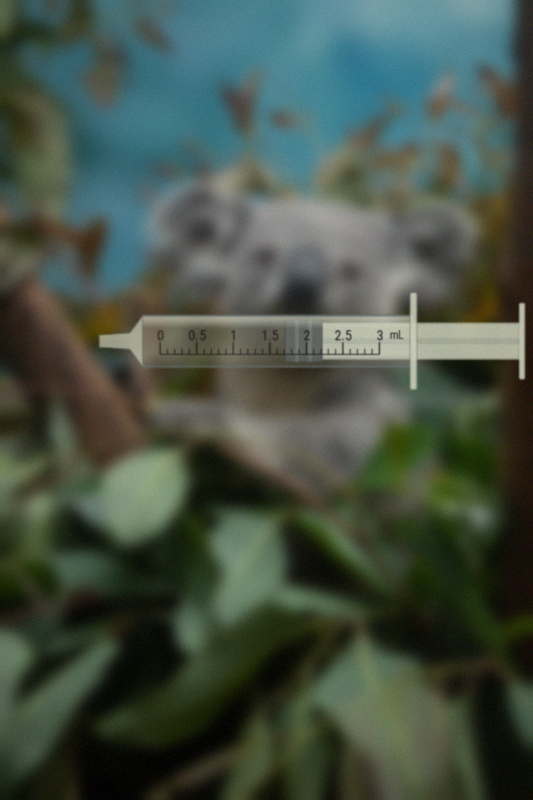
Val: 1.7 mL
